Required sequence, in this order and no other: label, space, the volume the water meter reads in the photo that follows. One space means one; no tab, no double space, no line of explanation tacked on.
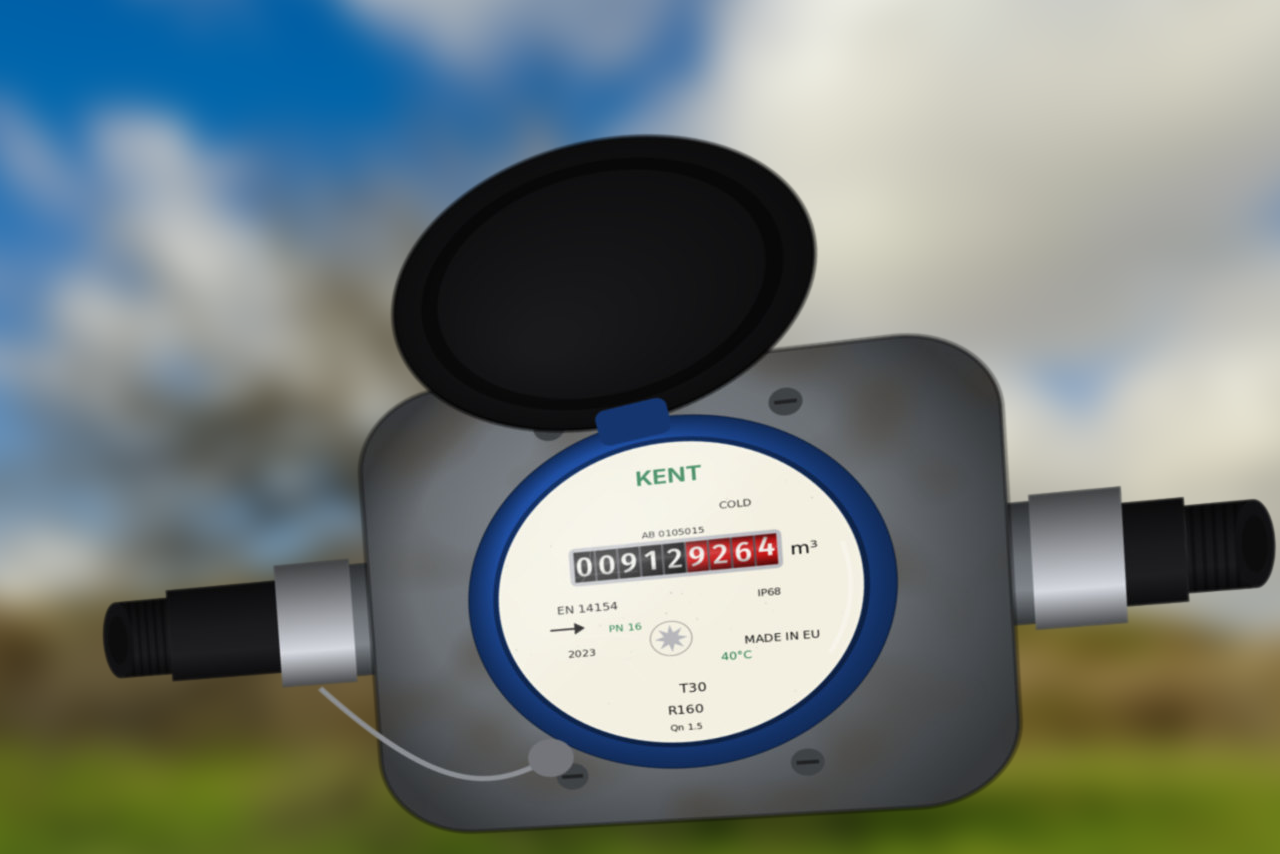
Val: 912.9264 m³
